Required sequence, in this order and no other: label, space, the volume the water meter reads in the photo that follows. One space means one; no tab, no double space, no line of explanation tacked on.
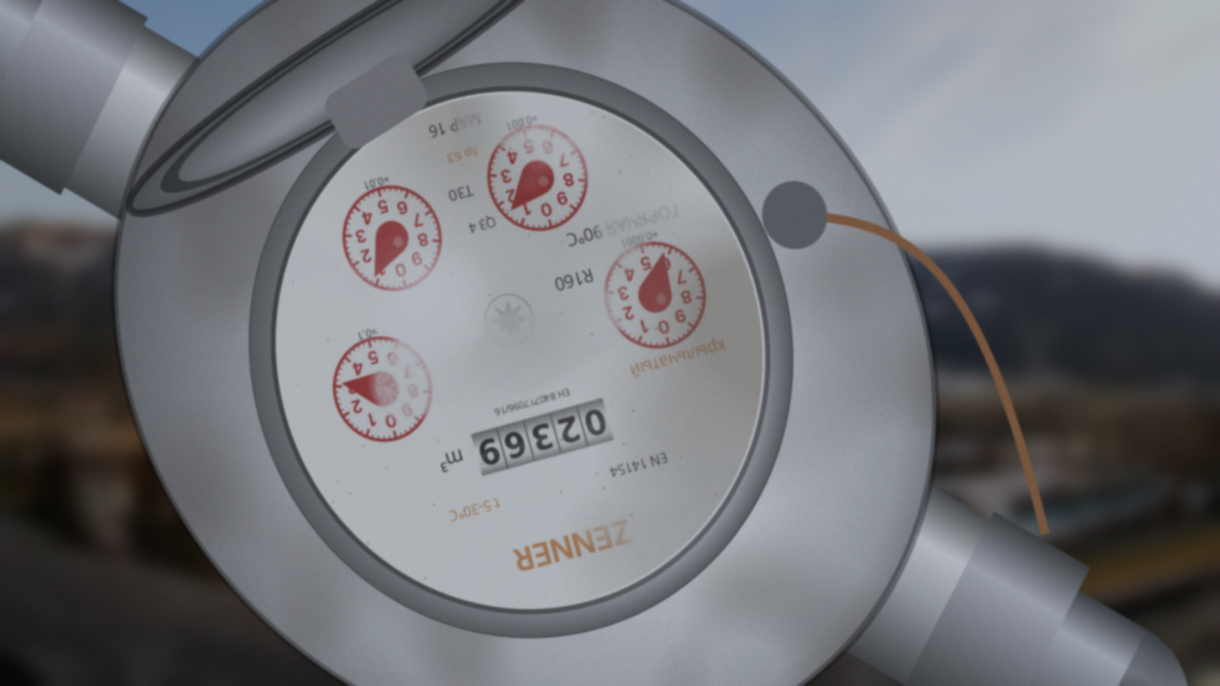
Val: 2369.3115 m³
